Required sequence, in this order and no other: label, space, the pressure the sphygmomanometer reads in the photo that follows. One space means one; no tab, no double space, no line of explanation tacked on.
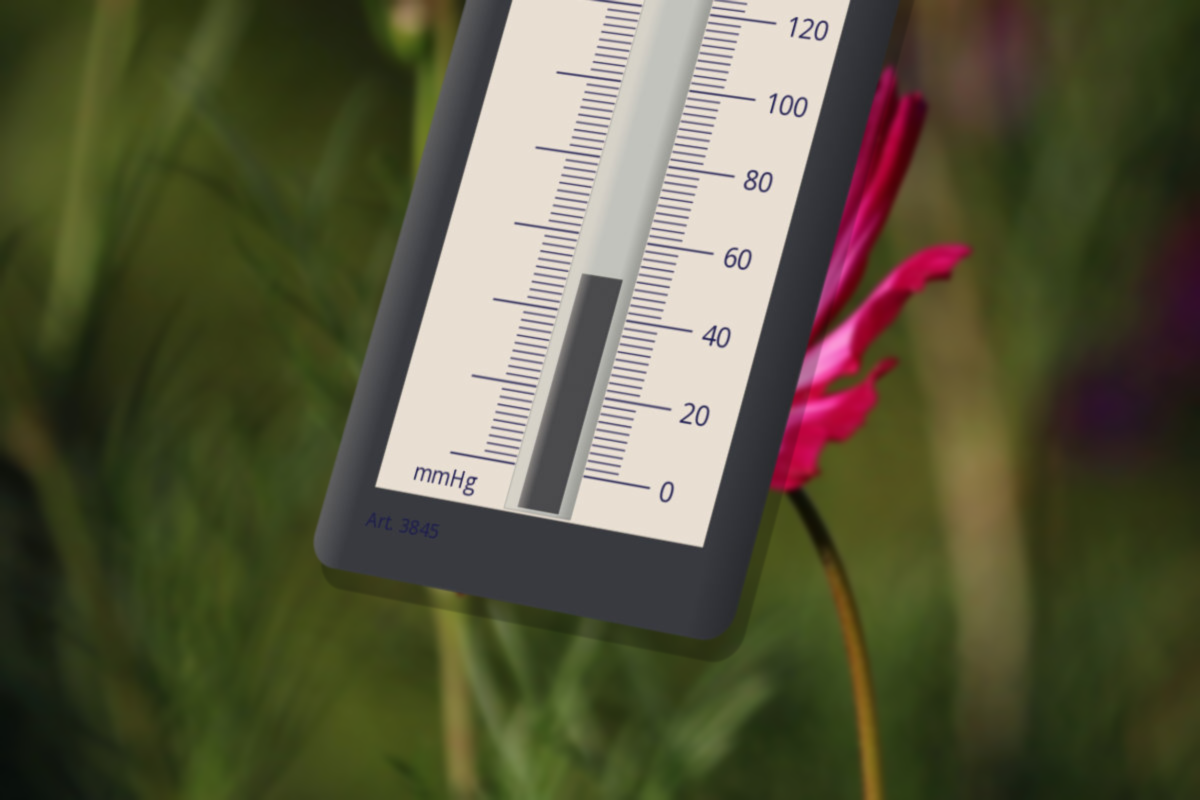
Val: 50 mmHg
